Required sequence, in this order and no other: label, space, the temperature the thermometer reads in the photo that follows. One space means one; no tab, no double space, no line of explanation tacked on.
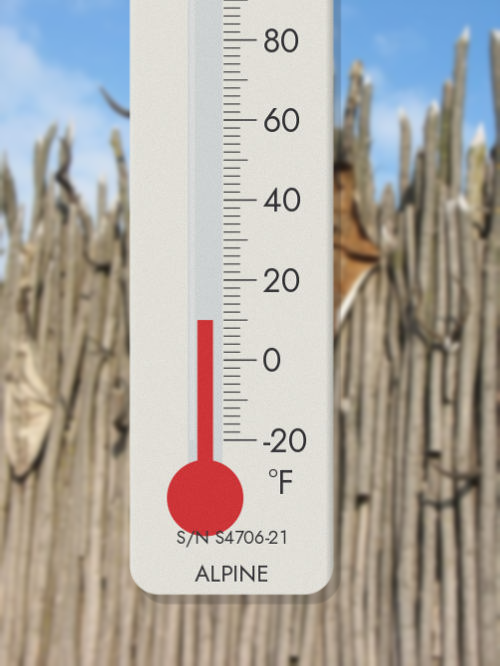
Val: 10 °F
